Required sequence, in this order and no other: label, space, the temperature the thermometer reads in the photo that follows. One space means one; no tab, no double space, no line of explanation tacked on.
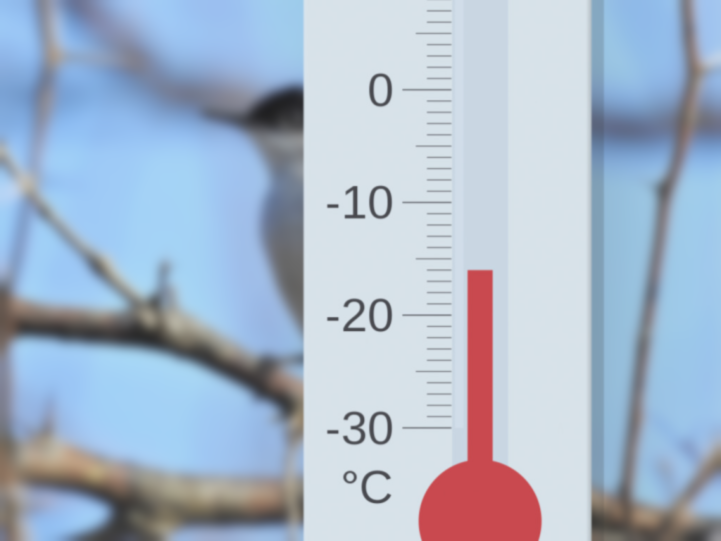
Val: -16 °C
